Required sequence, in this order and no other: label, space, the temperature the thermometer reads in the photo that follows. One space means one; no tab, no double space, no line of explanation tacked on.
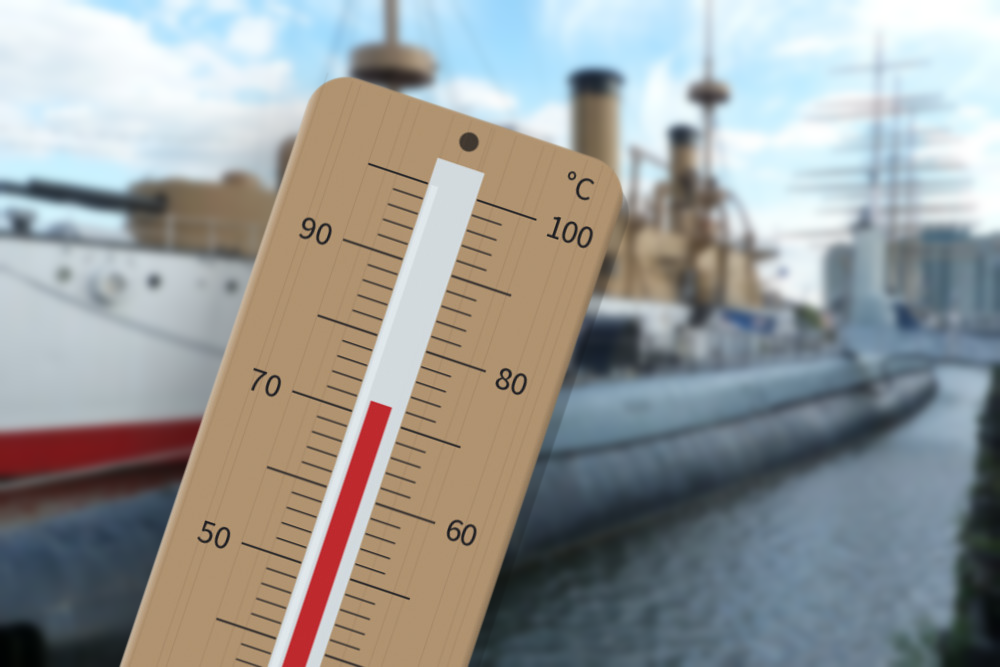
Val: 72 °C
